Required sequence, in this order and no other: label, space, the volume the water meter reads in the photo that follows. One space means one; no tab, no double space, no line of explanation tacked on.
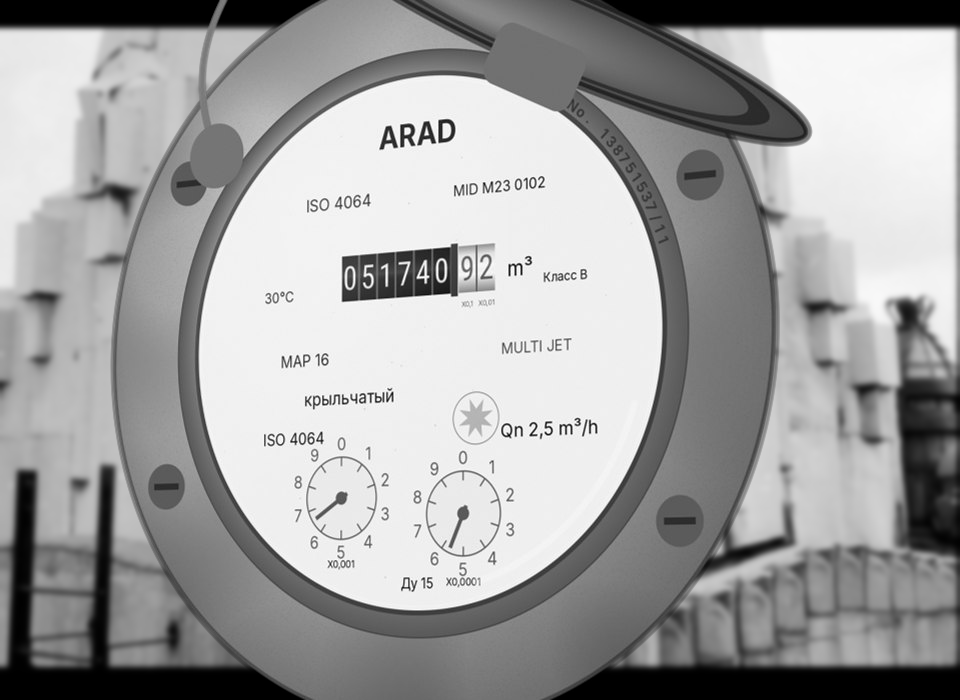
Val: 51740.9265 m³
